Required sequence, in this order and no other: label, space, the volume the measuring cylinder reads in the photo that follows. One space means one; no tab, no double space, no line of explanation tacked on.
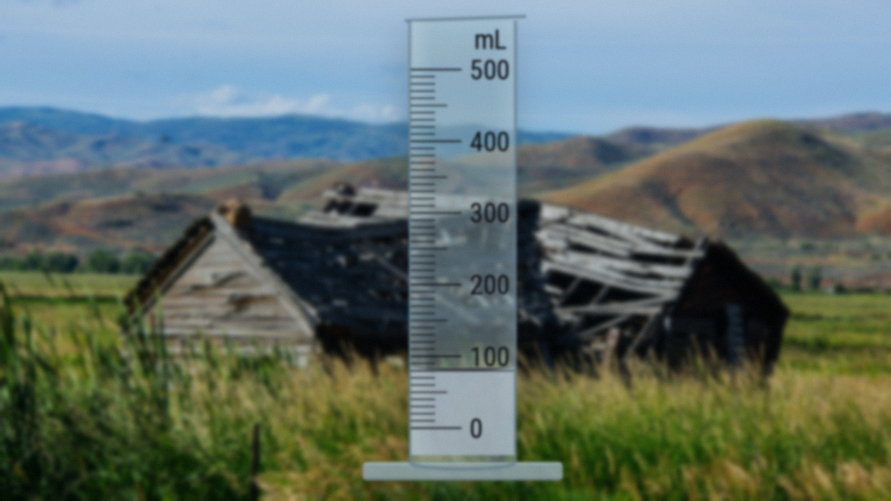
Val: 80 mL
